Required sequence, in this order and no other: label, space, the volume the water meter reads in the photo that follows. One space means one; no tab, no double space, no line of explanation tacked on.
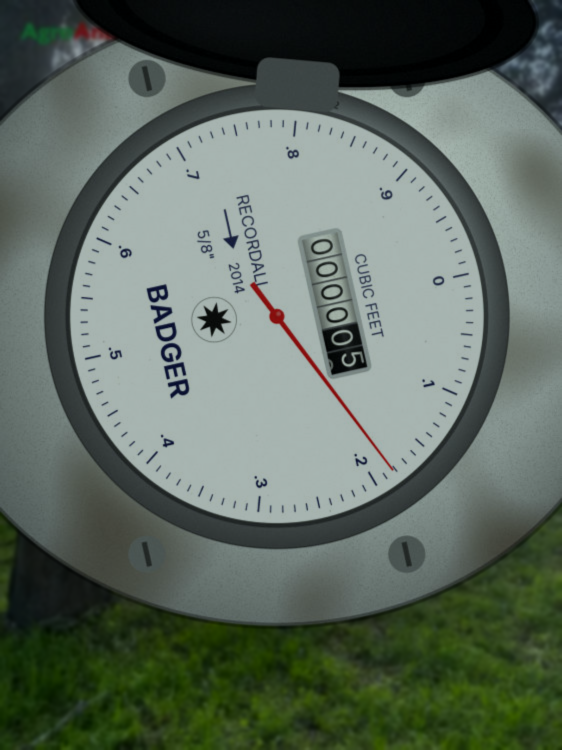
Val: 5.18 ft³
